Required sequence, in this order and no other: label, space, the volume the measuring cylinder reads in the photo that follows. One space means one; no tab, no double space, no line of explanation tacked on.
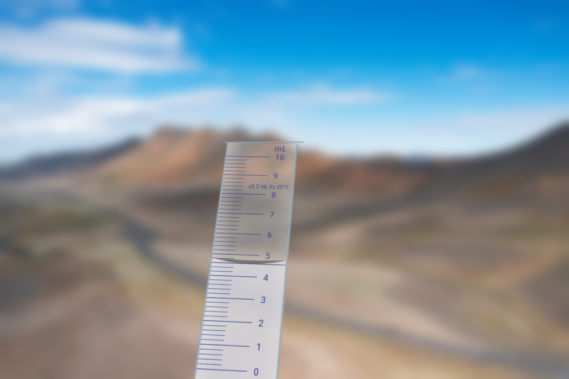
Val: 4.6 mL
